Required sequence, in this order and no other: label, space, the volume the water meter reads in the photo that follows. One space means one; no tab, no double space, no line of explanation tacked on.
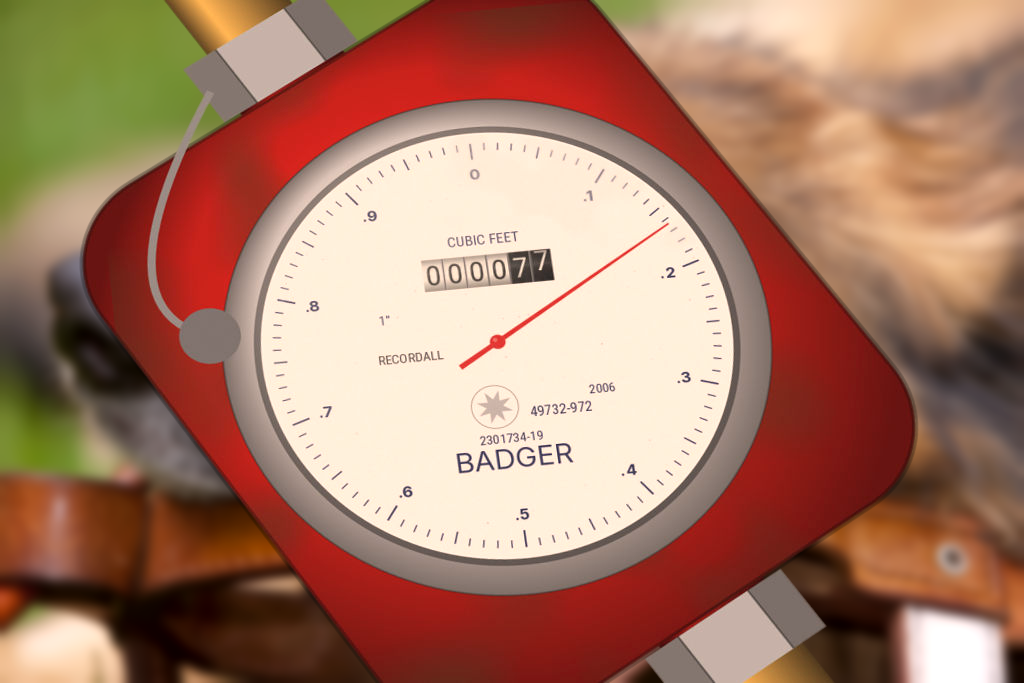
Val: 77.16 ft³
